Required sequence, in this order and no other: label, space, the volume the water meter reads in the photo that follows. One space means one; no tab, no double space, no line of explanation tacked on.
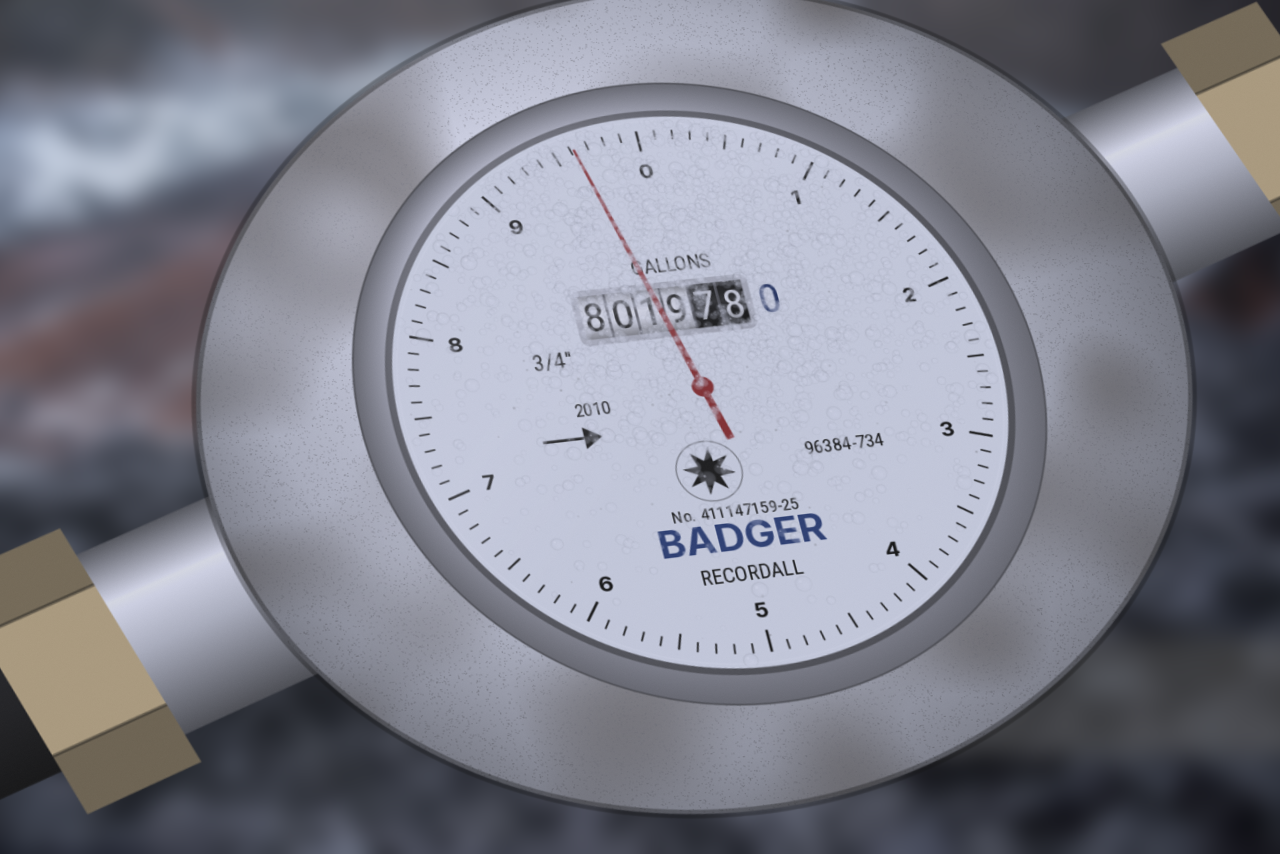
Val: 8019779.6 gal
